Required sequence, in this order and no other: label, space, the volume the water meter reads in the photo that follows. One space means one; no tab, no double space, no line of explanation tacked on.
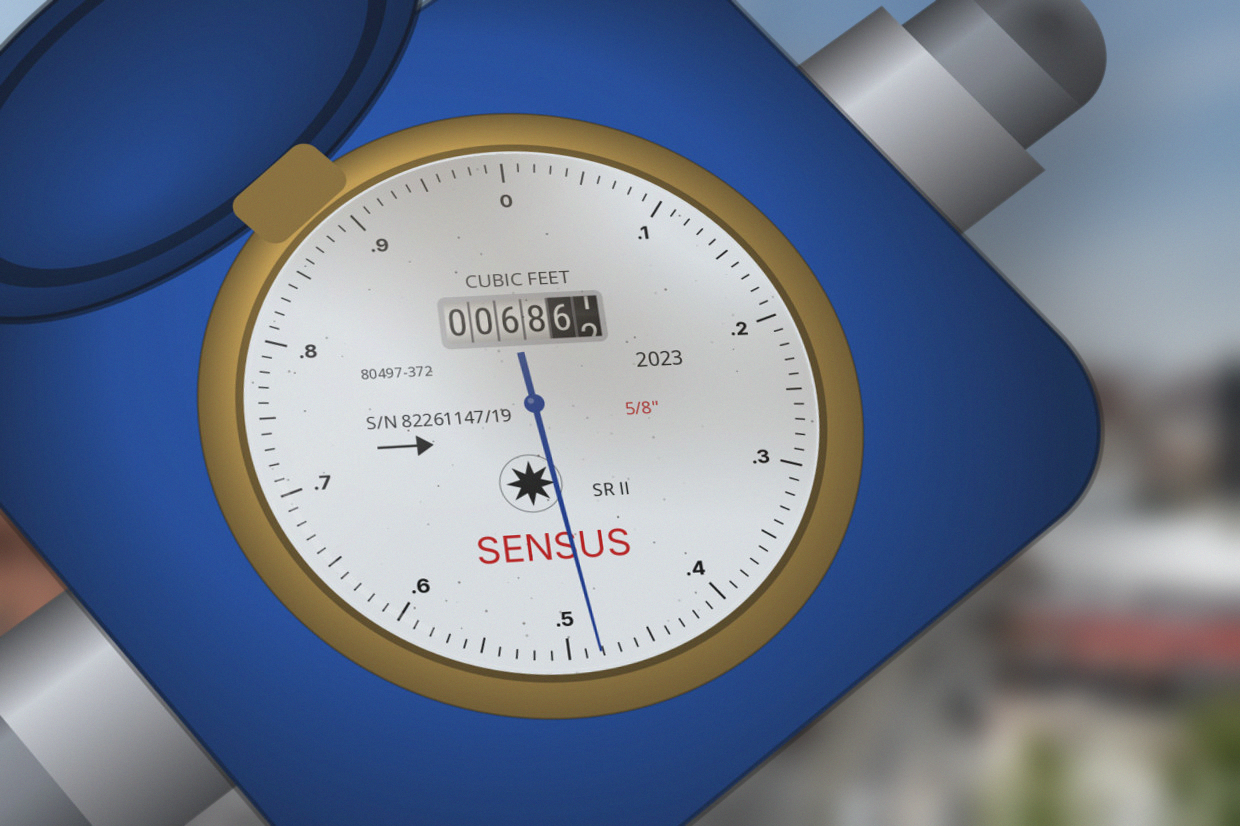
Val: 6861.48 ft³
